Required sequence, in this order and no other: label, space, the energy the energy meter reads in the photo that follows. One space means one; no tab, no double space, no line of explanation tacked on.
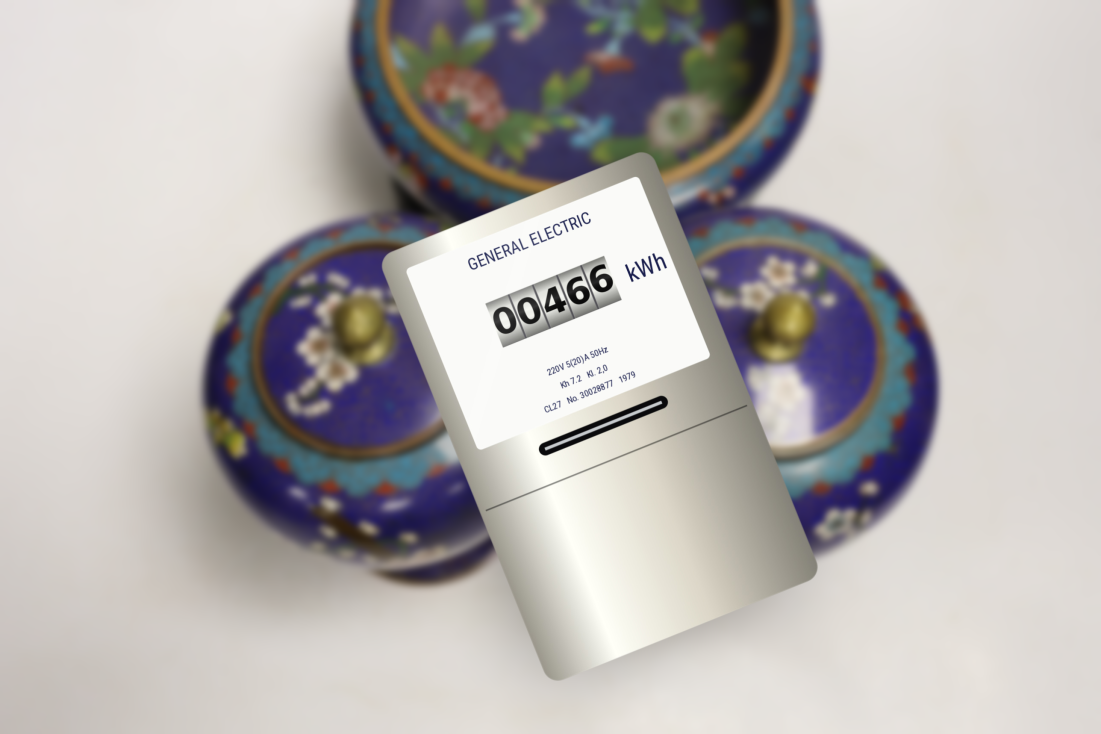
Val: 466 kWh
